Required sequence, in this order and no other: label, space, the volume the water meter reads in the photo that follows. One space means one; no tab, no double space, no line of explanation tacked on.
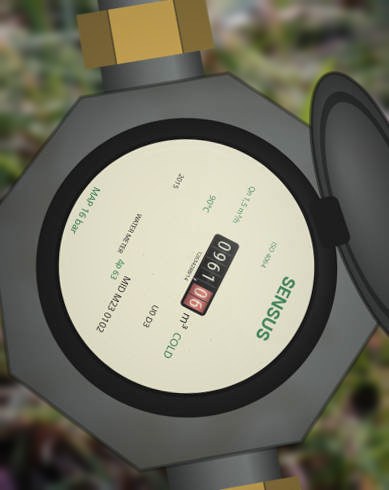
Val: 961.06 m³
